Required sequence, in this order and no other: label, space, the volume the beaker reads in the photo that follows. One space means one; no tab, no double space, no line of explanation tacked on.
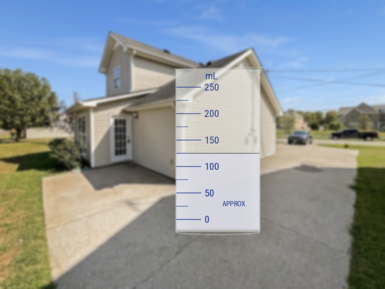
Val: 125 mL
